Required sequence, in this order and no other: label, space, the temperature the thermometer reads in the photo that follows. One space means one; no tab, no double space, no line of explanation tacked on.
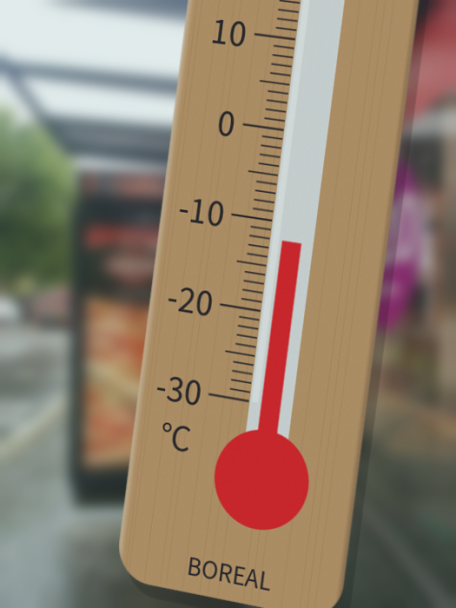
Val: -12 °C
